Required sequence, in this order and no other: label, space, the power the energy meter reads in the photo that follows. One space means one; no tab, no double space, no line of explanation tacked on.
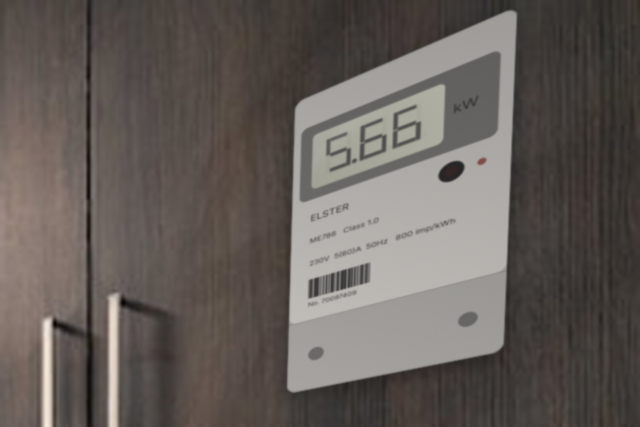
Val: 5.66 kW
